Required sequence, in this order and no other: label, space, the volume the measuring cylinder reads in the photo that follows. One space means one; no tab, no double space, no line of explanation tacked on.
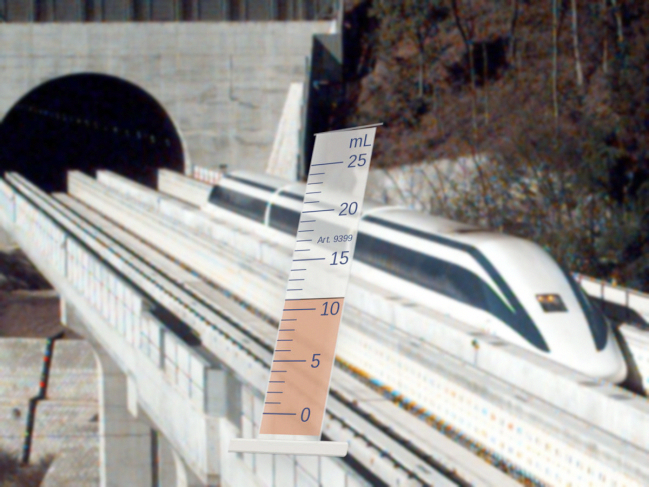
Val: 11 mL
